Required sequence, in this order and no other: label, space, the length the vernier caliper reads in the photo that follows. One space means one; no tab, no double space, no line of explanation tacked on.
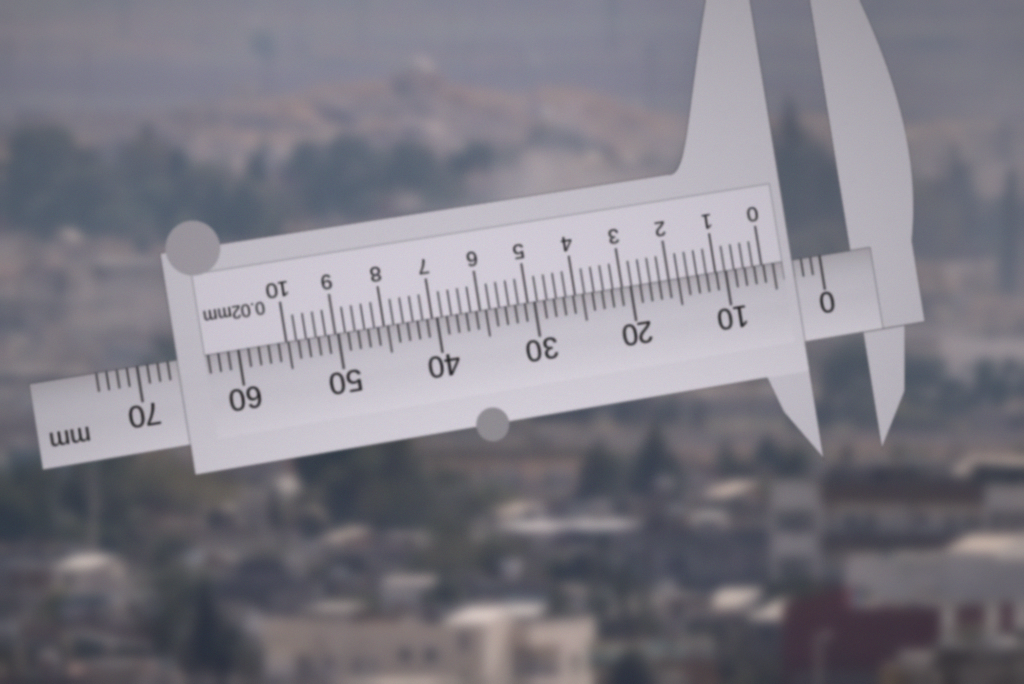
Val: 6.2 mm
